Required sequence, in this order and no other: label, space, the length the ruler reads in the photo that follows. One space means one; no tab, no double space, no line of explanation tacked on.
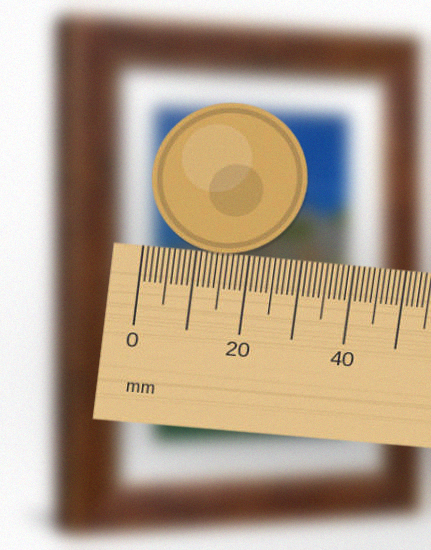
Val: 29 mm
